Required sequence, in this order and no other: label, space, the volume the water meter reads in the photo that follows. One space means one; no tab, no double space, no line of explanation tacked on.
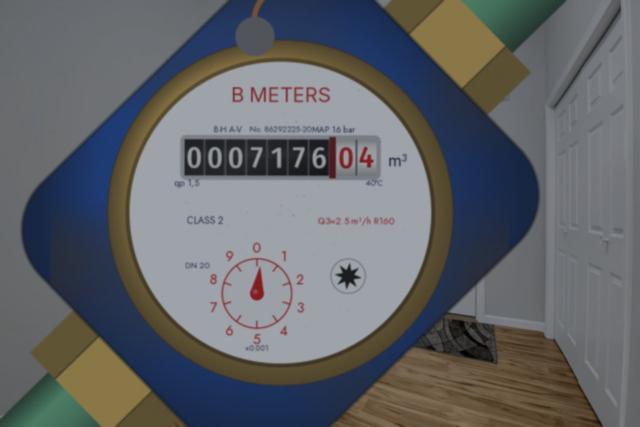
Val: 7176.040 m³
